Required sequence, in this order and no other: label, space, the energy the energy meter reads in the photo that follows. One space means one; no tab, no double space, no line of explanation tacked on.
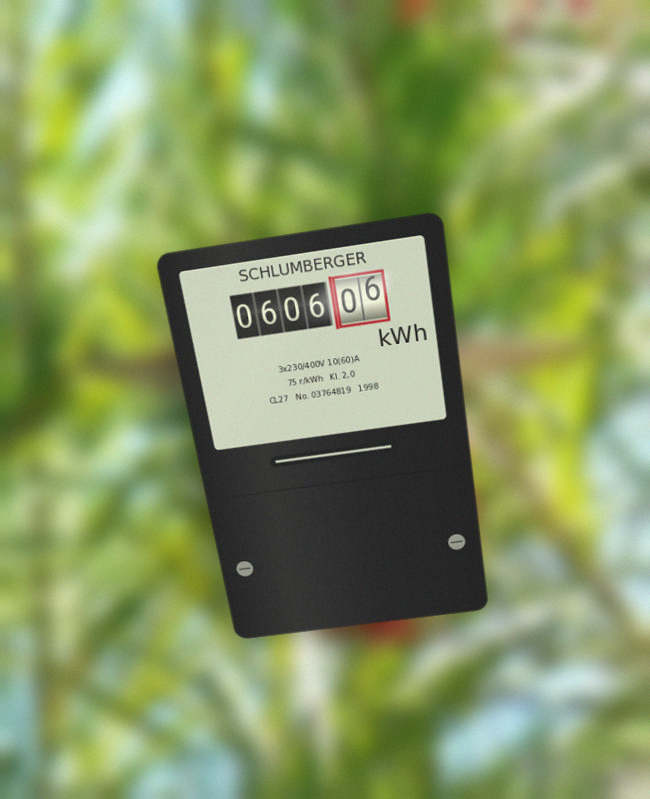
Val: 606.06 kWh
